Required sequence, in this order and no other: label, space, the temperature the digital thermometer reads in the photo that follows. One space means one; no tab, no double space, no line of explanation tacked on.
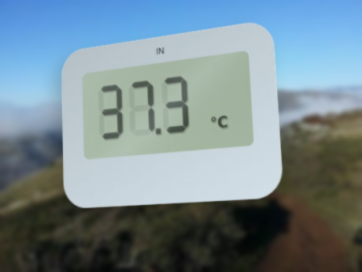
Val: 37.3 °C
